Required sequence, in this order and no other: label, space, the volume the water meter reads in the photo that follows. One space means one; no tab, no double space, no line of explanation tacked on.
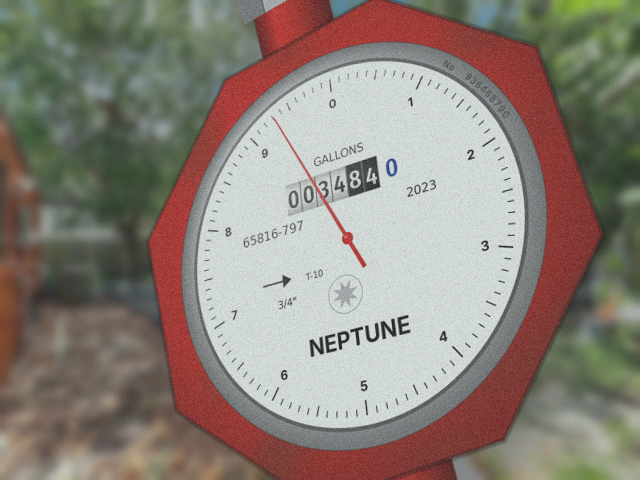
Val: 34839.3 gal
